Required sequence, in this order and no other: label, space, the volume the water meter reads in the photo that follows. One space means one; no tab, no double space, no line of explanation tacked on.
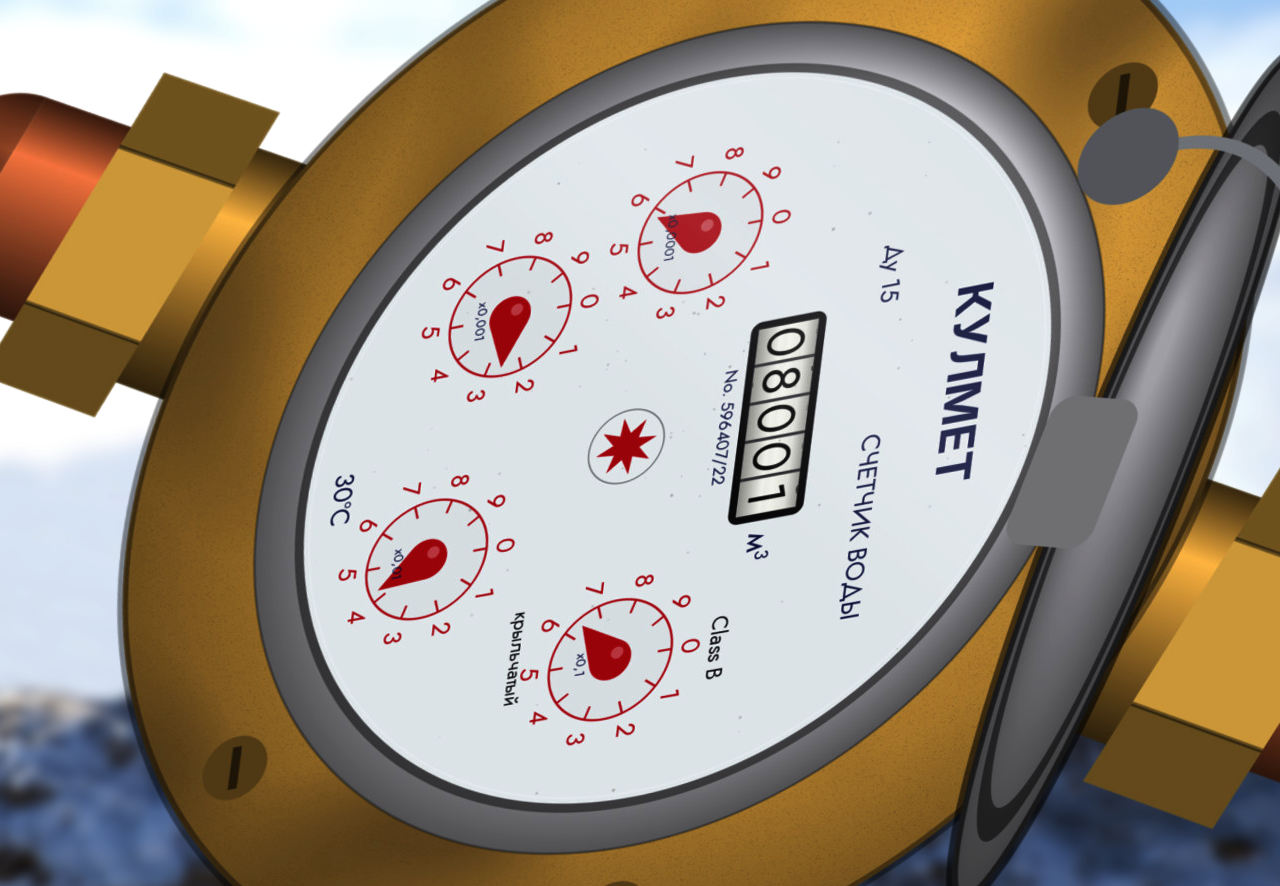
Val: 8001.6425 m³
